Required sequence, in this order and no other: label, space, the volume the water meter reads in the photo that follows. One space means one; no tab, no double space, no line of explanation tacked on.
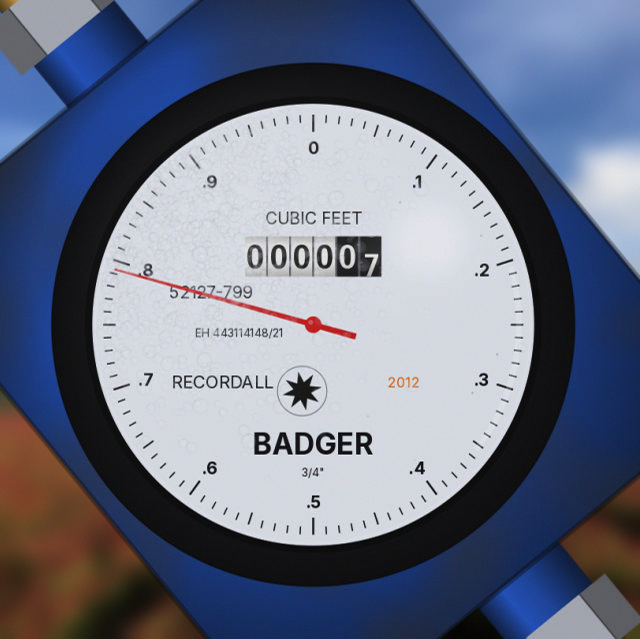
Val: 6.79 ft³
